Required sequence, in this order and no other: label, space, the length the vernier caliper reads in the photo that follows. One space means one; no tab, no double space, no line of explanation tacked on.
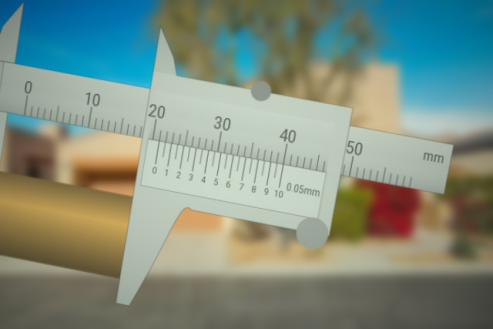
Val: 21.0 mm
